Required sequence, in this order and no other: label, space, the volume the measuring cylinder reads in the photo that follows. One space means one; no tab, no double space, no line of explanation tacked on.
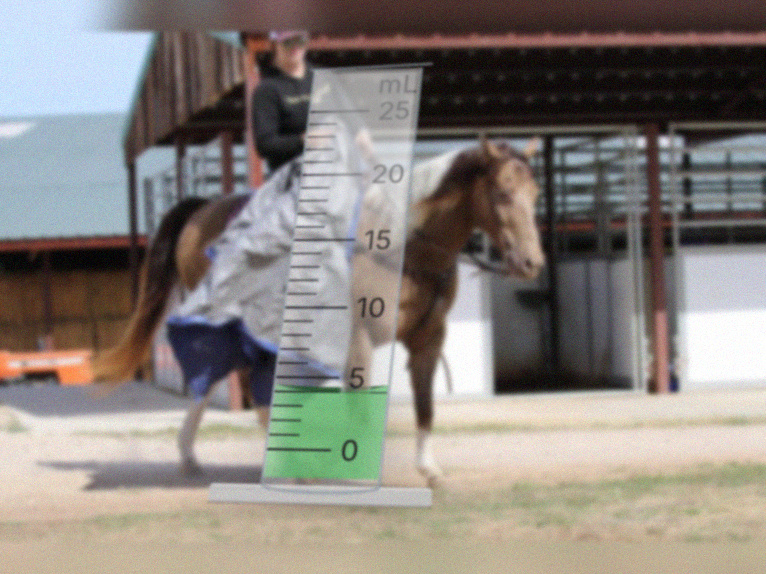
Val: 4 mL
